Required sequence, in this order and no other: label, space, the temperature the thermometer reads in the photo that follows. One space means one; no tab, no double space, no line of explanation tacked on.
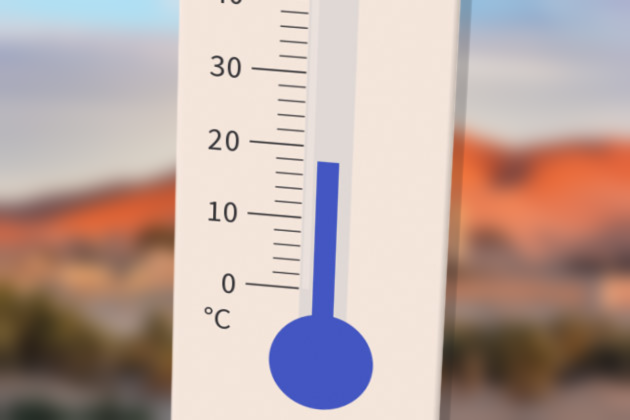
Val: 18 °C
